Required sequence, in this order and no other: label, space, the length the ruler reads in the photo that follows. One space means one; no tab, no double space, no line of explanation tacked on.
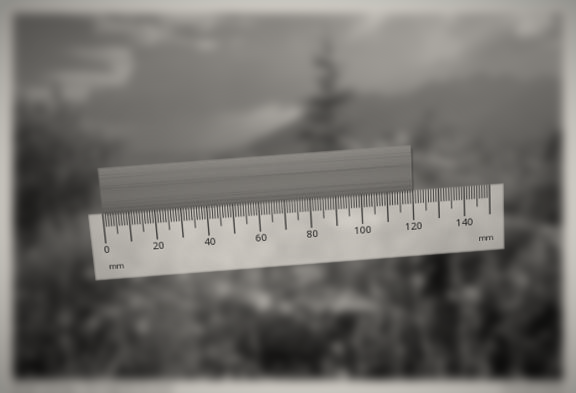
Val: 120 mm
